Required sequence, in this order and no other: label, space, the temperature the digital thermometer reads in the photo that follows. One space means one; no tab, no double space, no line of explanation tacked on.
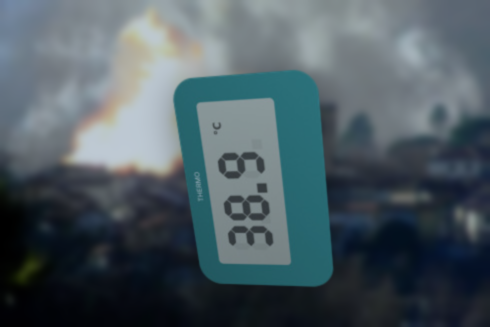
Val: 38.9 °C
